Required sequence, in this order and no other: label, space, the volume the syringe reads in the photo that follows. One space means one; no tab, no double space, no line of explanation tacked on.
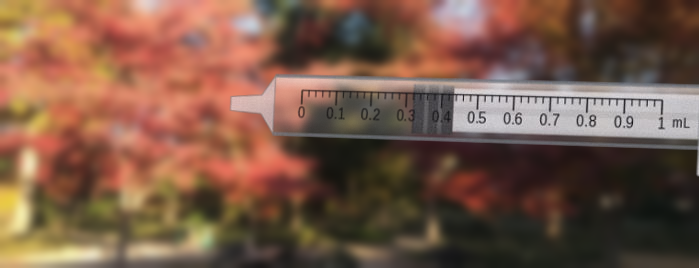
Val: 0.32 mL
